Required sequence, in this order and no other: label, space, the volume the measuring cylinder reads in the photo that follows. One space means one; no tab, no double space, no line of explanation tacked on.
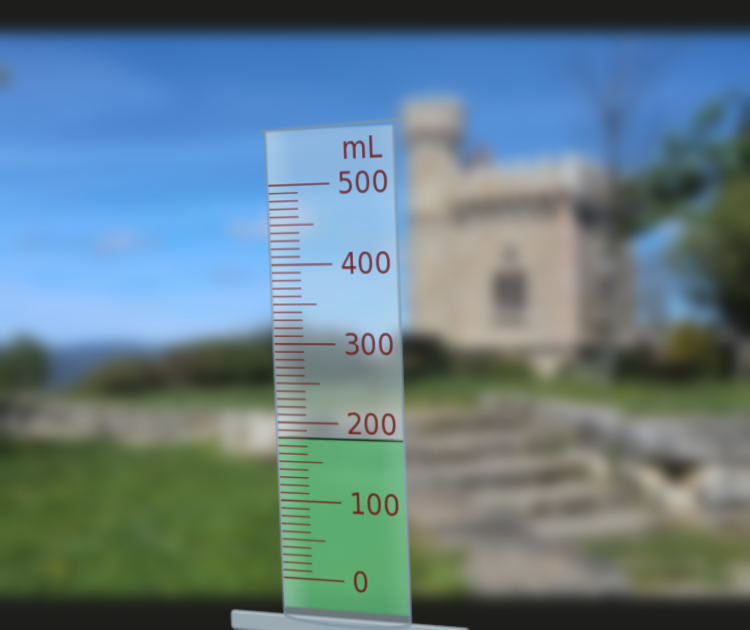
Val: 180 mL
